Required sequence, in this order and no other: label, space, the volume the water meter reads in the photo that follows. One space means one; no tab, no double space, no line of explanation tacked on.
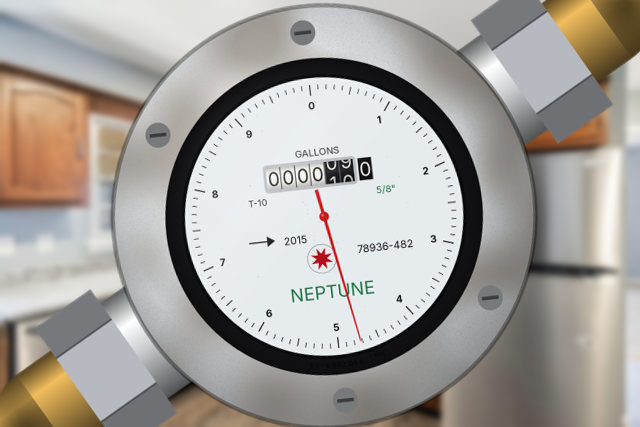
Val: 94.7 gal
